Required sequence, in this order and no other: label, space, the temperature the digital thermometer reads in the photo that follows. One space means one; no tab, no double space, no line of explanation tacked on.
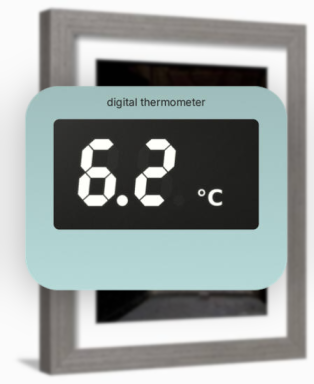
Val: 6.2 °C
